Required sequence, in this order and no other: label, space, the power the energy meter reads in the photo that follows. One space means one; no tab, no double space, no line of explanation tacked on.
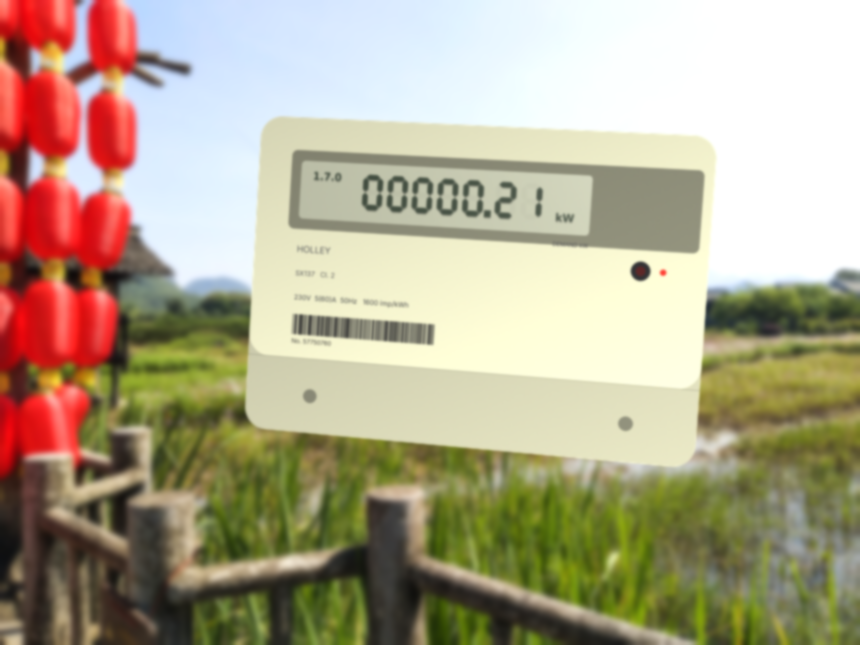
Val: 0.21 kW
